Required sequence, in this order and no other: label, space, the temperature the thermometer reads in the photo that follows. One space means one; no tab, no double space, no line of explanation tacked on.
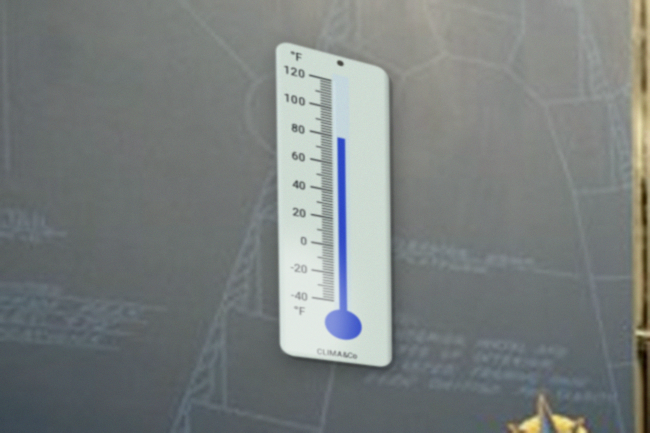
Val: 80 °F
